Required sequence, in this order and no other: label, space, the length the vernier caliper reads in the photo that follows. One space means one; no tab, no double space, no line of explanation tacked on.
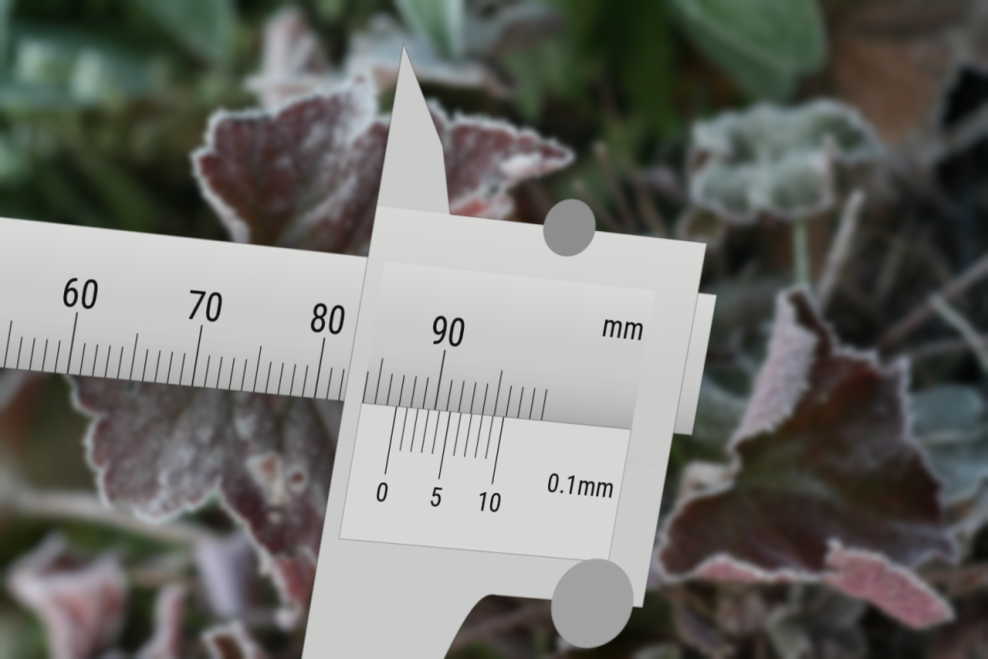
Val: 86.8 mm
